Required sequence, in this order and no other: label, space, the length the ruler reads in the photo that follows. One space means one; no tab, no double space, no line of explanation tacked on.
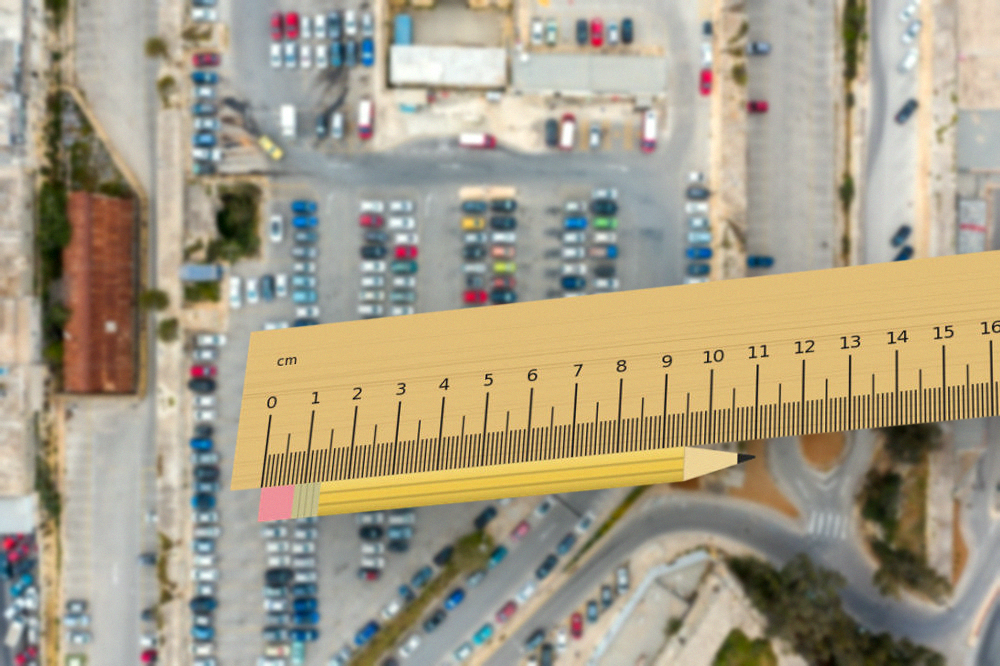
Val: 11 cm
